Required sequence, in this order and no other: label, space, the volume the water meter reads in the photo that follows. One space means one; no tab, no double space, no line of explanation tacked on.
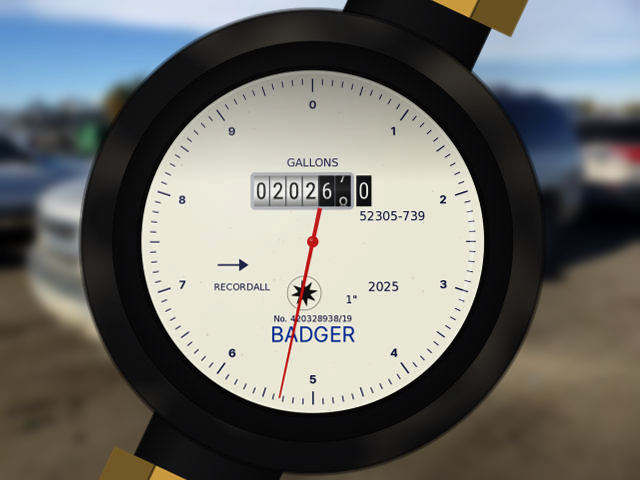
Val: 202675.3 gal
